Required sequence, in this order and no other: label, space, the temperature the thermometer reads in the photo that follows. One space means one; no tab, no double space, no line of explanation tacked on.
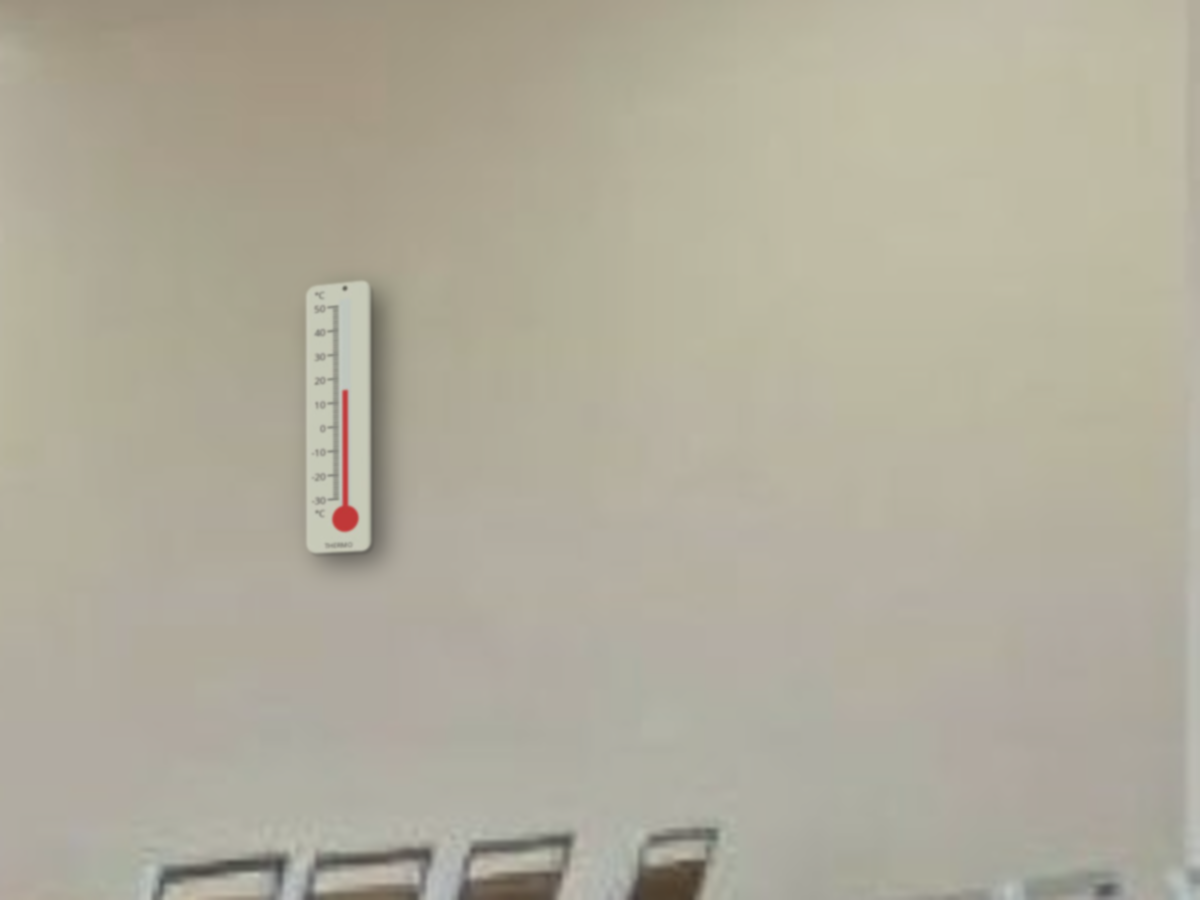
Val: 15 °C
